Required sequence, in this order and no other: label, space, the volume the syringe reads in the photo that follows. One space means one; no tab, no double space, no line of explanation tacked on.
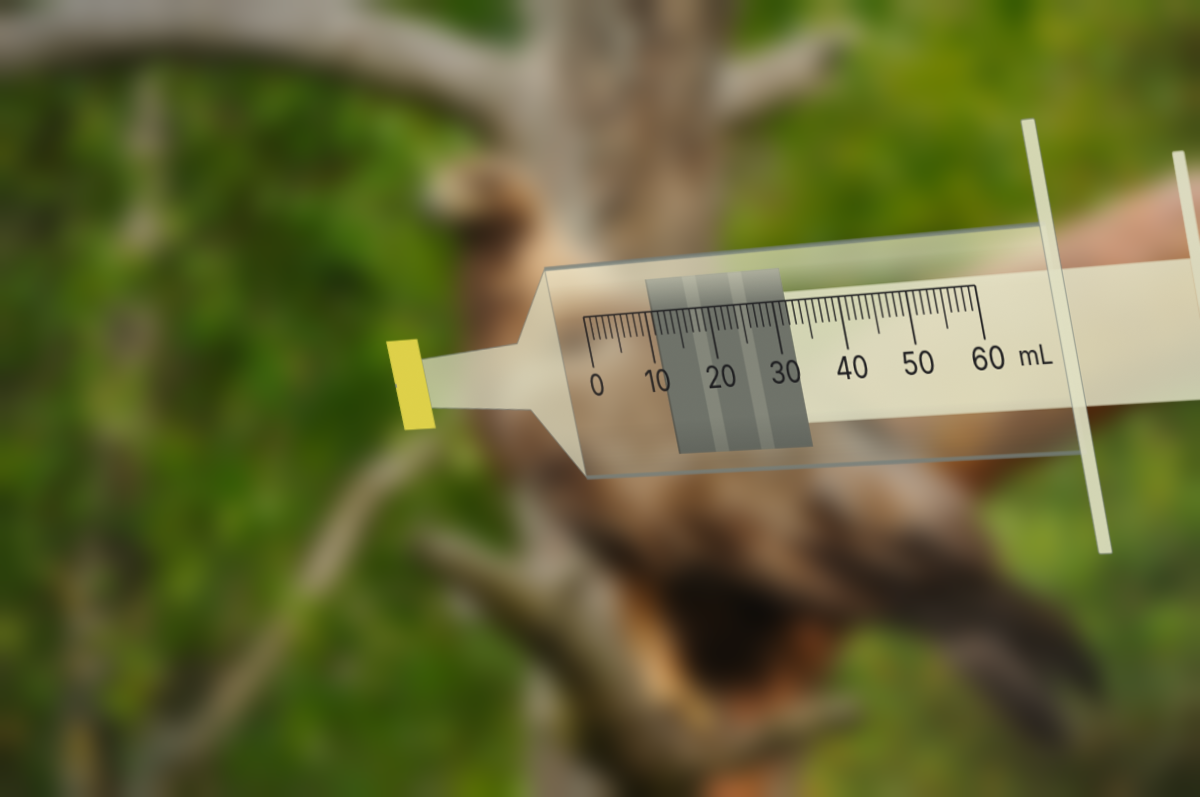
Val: 11 mL
